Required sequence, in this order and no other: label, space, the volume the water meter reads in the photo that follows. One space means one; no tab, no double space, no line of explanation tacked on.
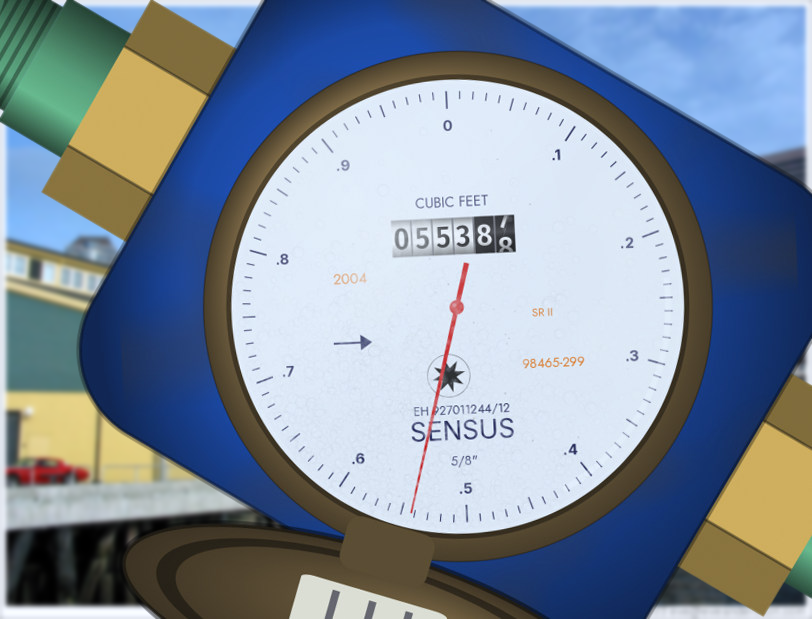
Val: 55387.54 ft³
